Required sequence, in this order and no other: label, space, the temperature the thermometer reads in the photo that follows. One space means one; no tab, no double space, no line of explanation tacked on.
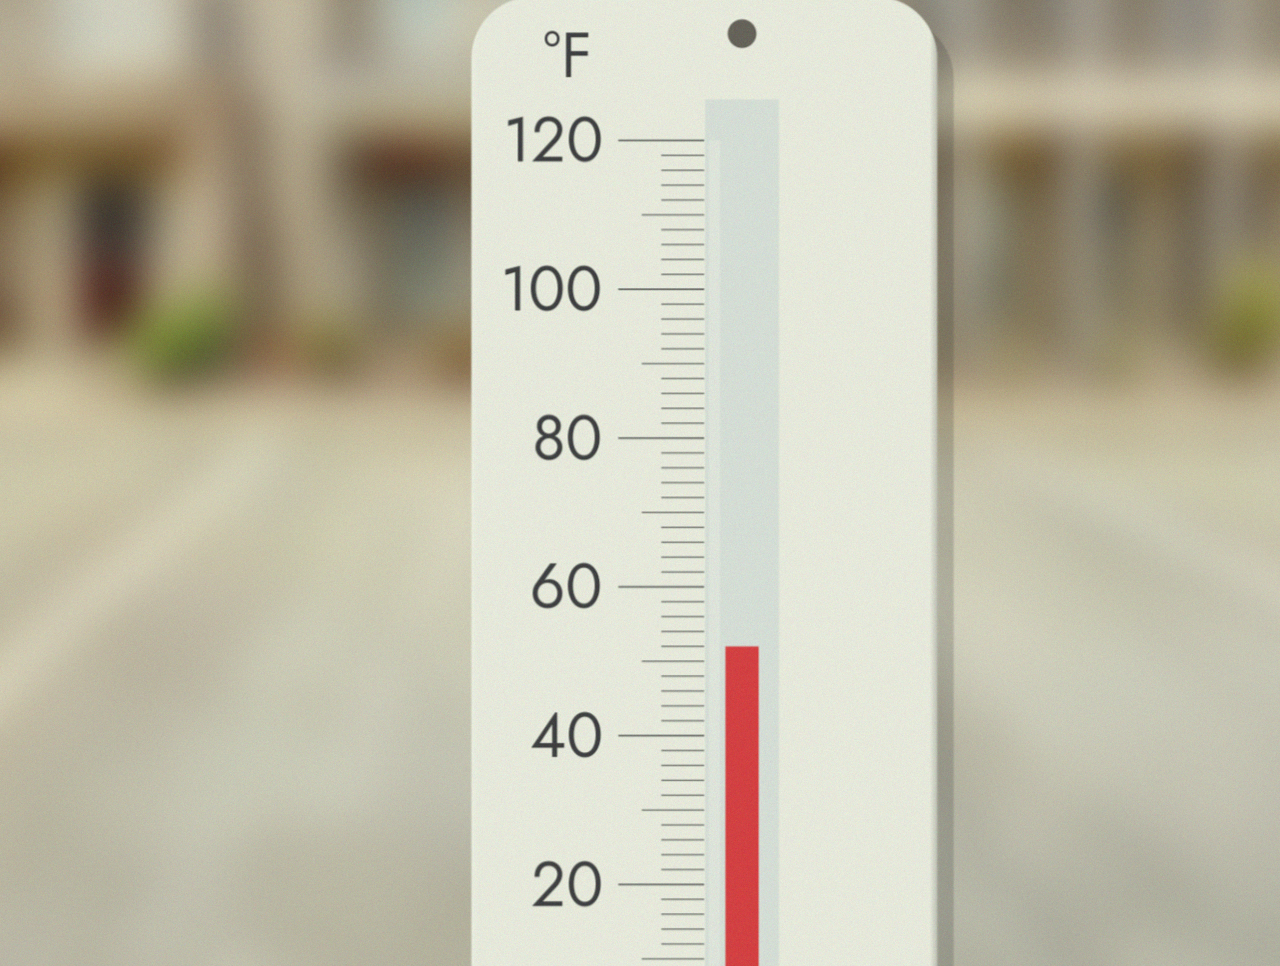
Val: 52 °F
